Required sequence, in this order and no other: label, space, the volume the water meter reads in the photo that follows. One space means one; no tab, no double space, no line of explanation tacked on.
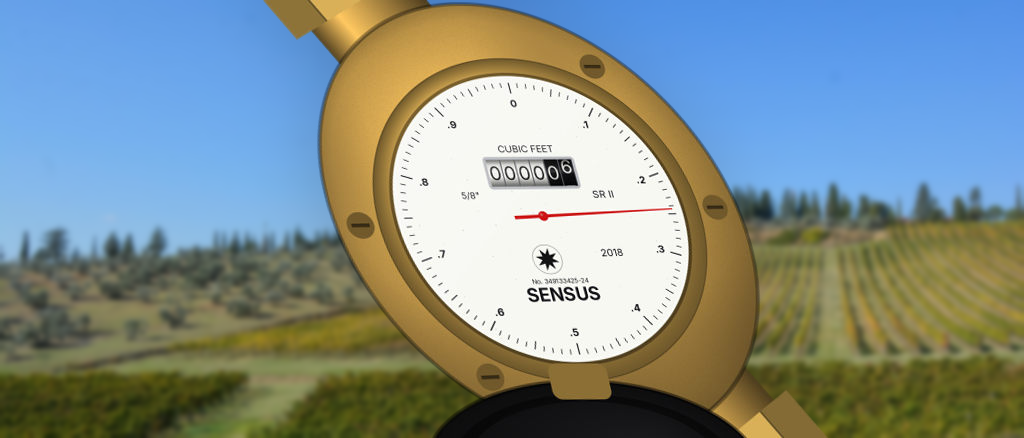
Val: 6.24 ft³
